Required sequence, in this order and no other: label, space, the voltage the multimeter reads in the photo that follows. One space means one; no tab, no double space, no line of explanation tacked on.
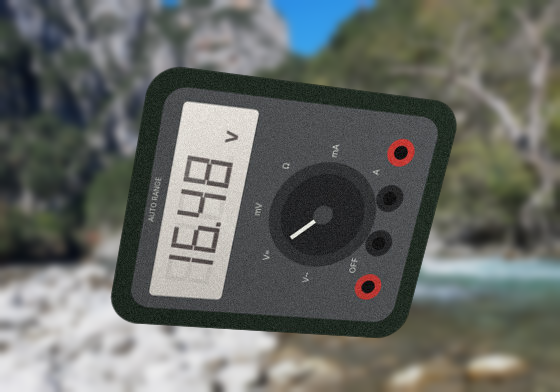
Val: 16.48 V
